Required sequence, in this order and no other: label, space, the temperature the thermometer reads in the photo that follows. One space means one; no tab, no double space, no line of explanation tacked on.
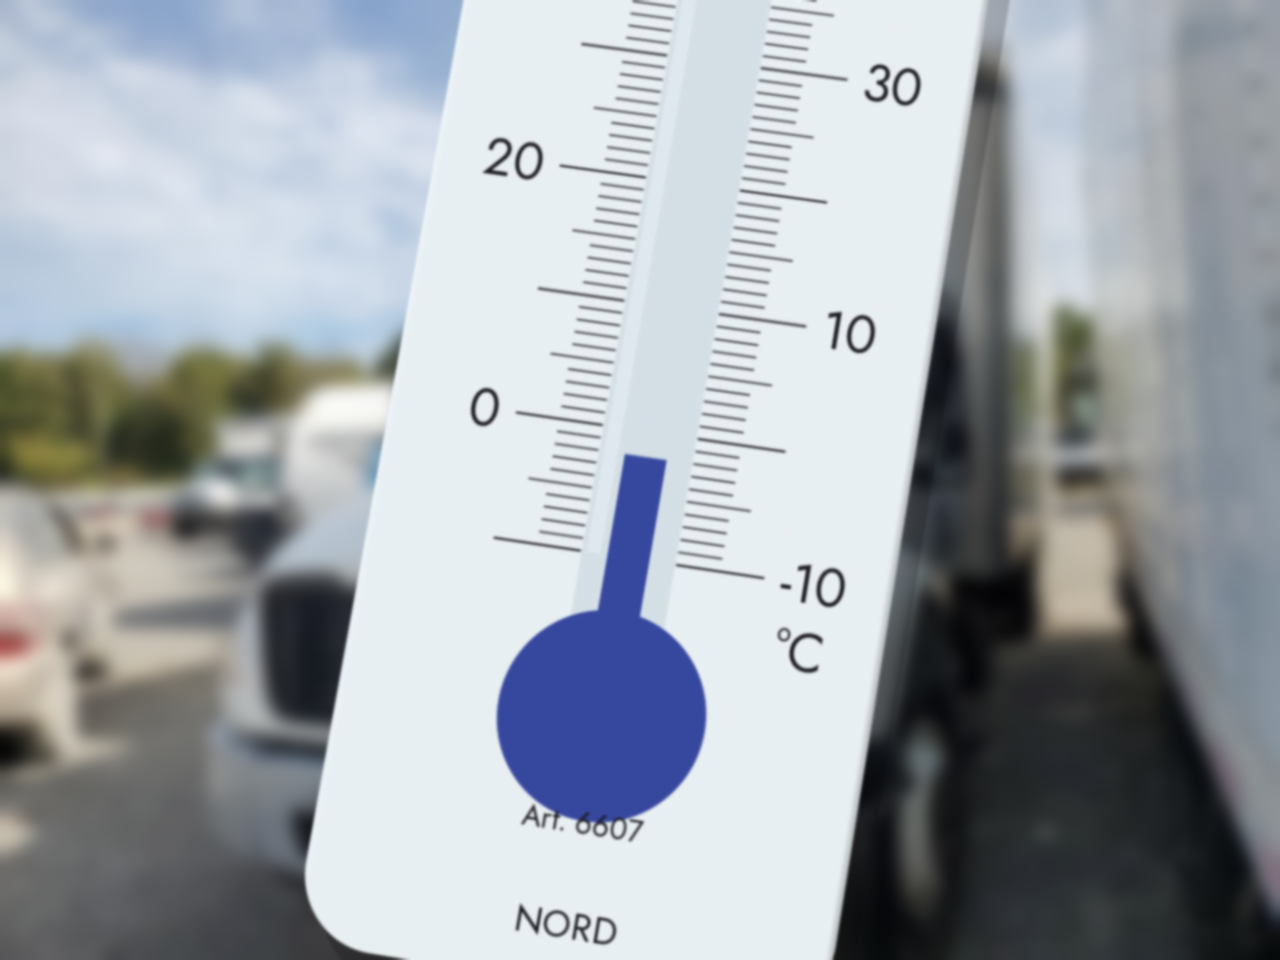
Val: -2 °C
